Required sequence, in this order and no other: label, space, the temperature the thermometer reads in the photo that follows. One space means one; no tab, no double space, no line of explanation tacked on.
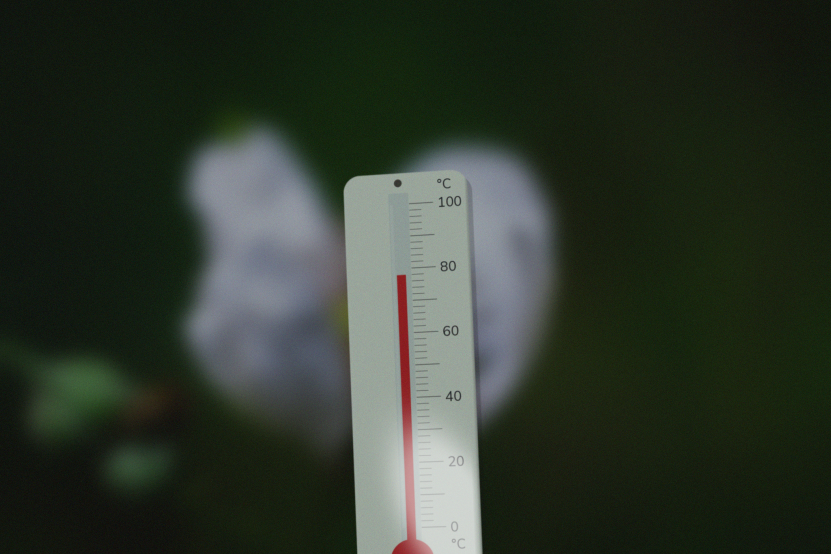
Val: 78 °C
